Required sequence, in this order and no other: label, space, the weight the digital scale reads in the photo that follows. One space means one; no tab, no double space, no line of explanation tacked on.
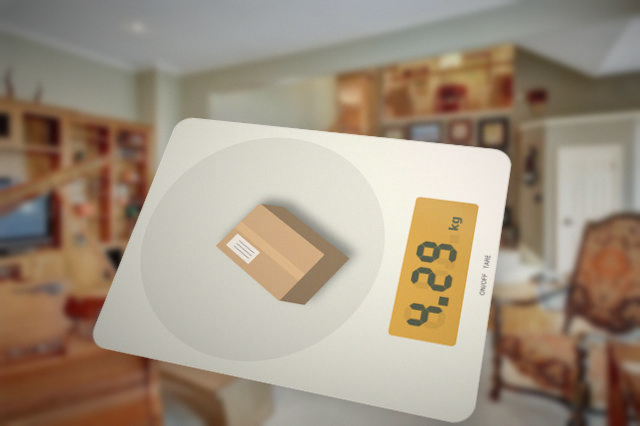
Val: 4.29 kg
